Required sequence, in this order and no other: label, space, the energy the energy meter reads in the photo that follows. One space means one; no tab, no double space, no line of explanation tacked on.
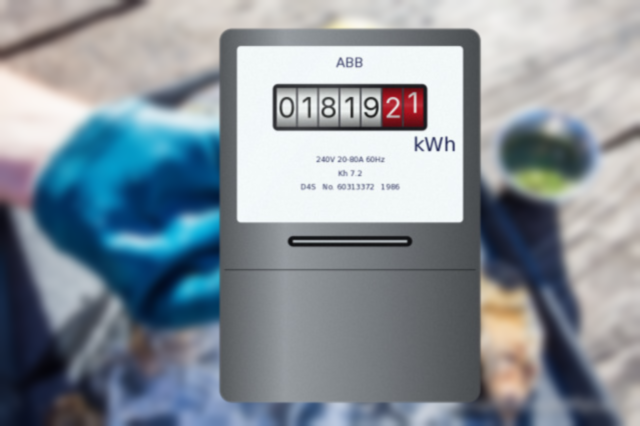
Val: 1819.21 kWh
